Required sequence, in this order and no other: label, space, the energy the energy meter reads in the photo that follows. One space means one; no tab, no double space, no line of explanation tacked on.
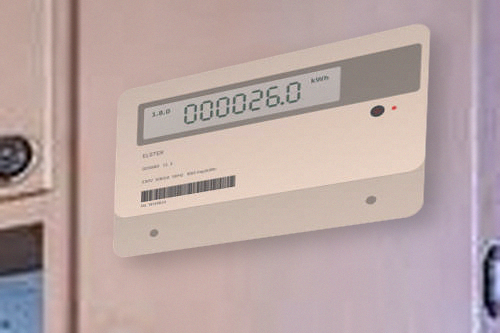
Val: 26.0 kWh
